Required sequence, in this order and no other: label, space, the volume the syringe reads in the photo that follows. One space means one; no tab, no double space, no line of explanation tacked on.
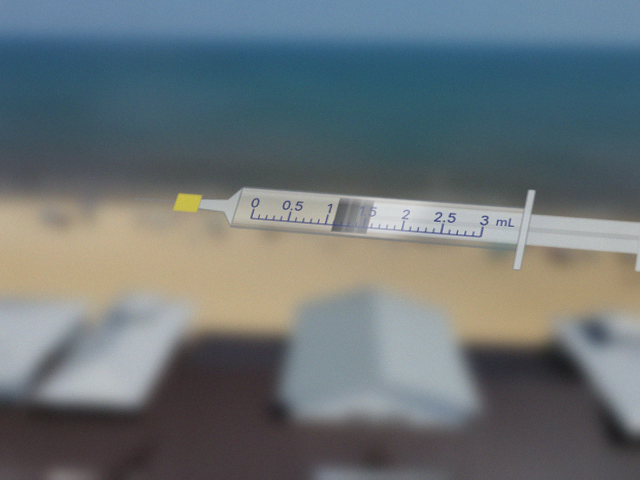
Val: 1.1 mL
